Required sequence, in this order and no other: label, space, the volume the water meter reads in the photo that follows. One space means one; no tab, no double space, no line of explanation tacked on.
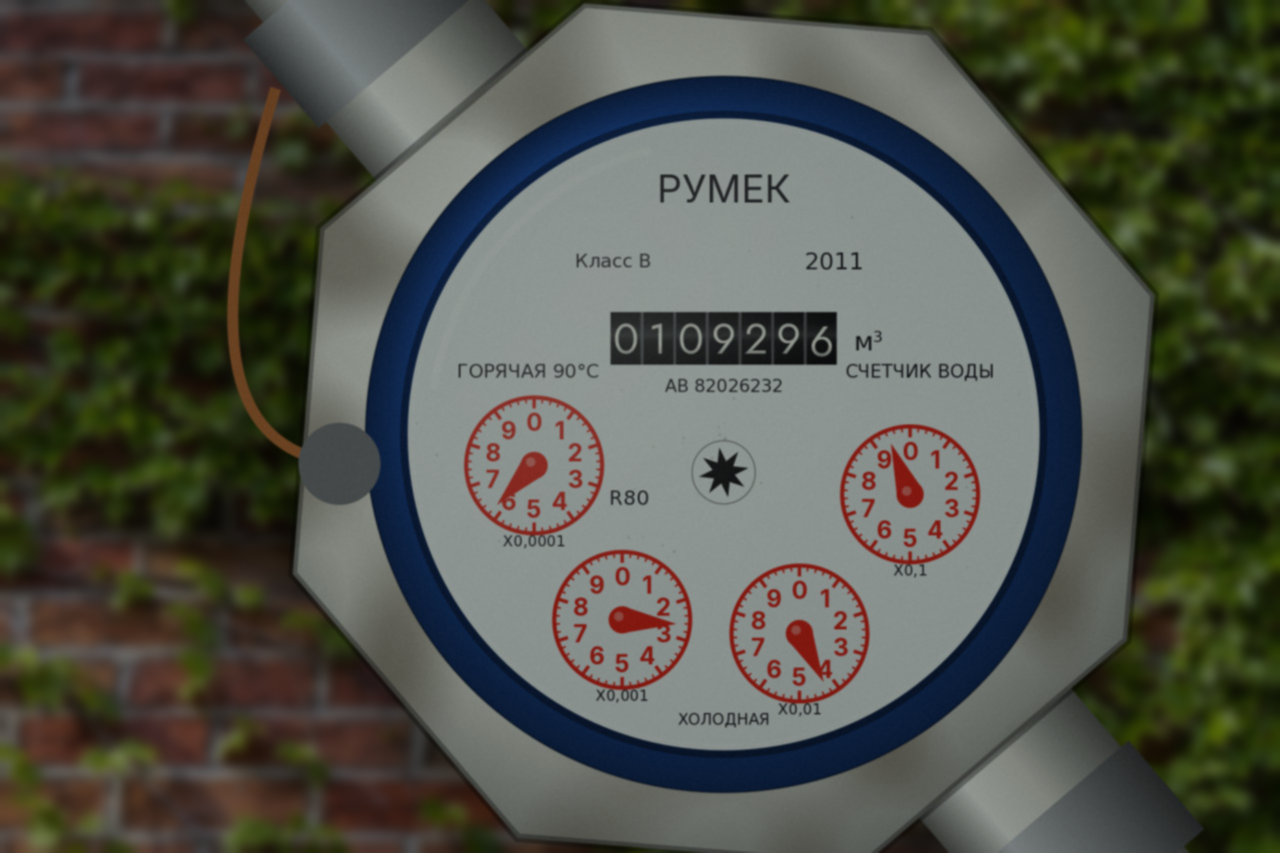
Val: 109295.9426 m³
